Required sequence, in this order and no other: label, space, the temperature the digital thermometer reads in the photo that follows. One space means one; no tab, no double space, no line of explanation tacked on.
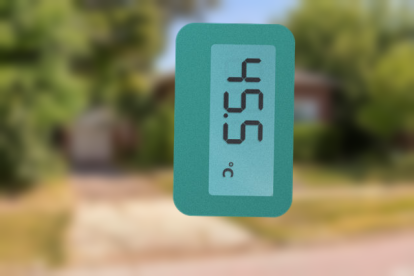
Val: 45.5 °C
